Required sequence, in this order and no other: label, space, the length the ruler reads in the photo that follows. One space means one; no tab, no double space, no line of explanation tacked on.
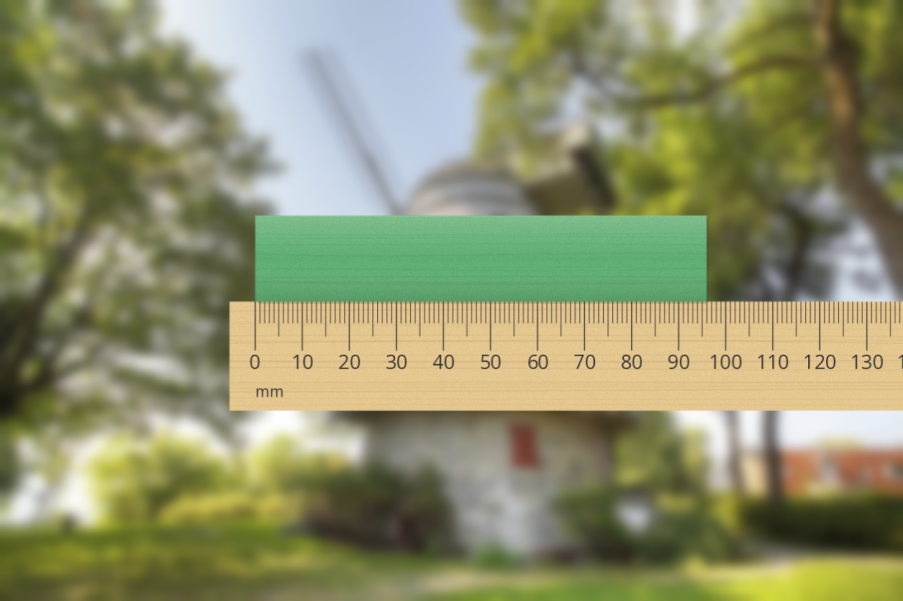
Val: 96 mm
